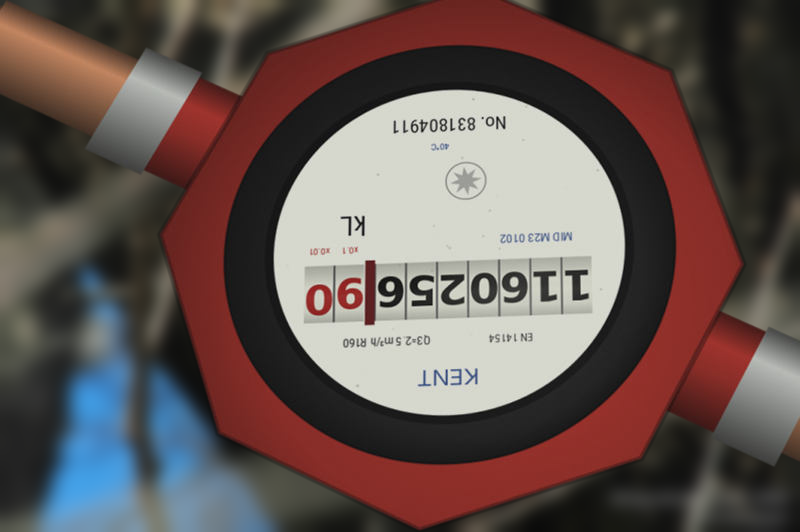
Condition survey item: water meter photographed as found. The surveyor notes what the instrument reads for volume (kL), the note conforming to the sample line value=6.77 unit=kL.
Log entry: value=1160256.90 unit=kL
